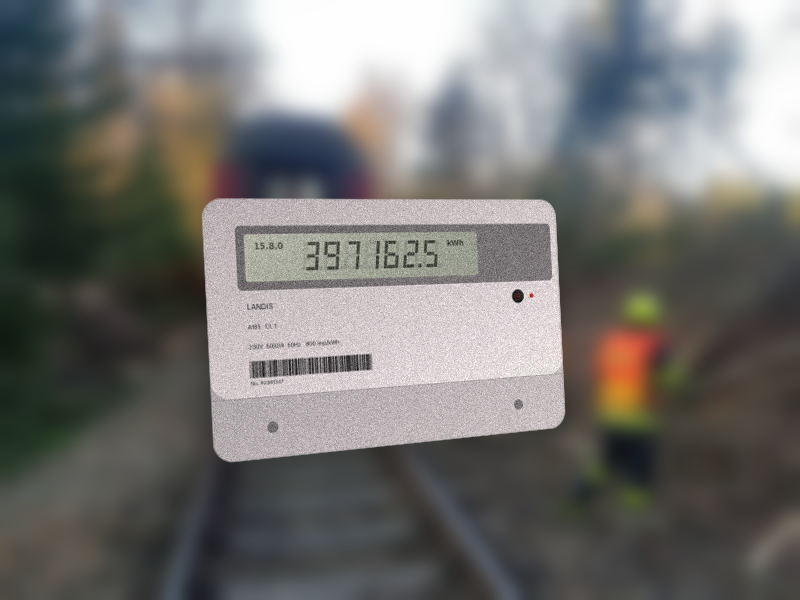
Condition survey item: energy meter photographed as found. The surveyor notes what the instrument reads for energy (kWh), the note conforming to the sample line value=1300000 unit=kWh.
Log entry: value=397162.5 unit=kWh
